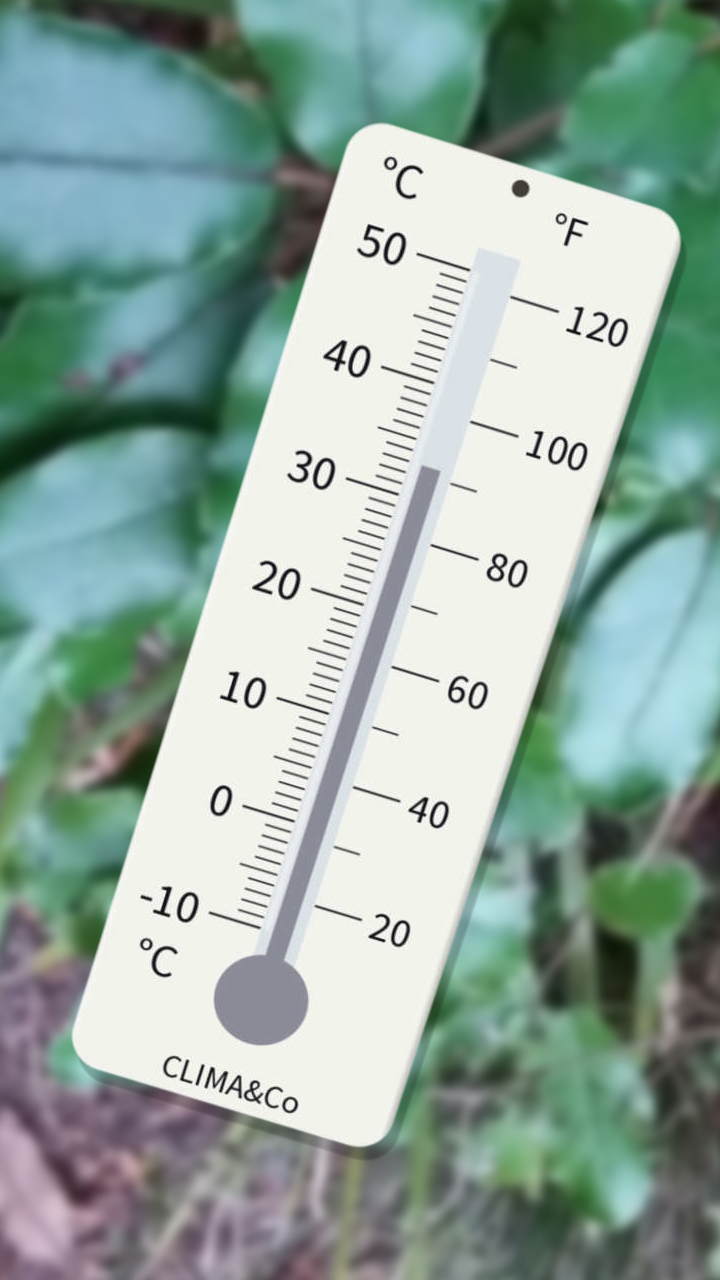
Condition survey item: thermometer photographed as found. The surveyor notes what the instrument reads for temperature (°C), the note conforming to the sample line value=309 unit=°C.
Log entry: value=33 unit=°C
